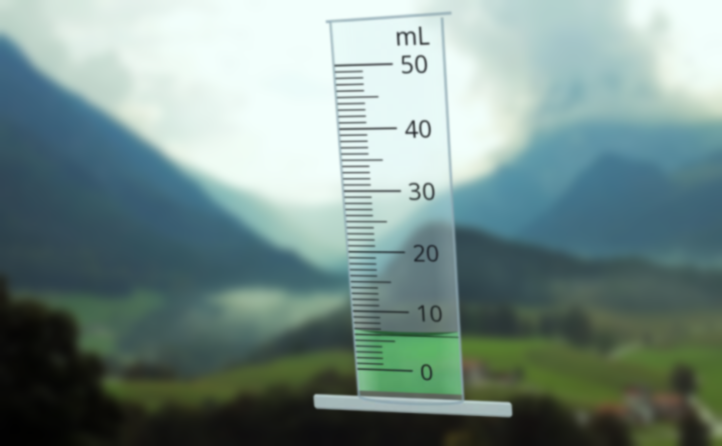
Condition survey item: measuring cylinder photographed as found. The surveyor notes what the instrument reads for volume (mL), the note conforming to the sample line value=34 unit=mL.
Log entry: value=6 unit=mL
